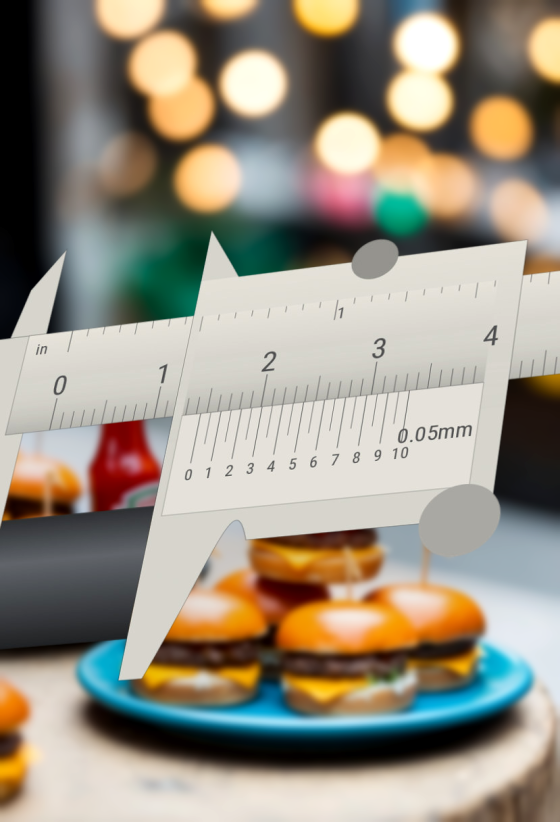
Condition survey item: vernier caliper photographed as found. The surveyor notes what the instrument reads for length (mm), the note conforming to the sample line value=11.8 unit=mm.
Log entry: value=14.4 unit=mm
